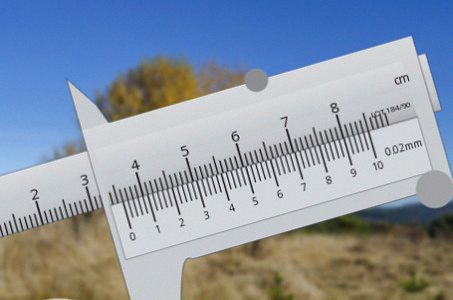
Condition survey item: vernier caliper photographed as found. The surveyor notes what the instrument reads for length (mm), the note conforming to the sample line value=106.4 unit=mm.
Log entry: value=36.0 unit=mm
